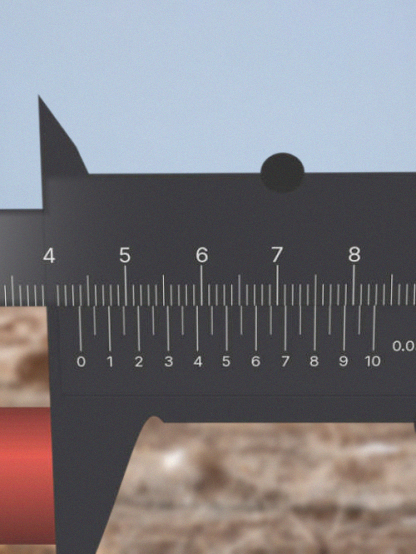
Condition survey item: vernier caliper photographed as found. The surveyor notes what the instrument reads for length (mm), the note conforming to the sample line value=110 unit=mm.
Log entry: value=43.8 unit=mm
